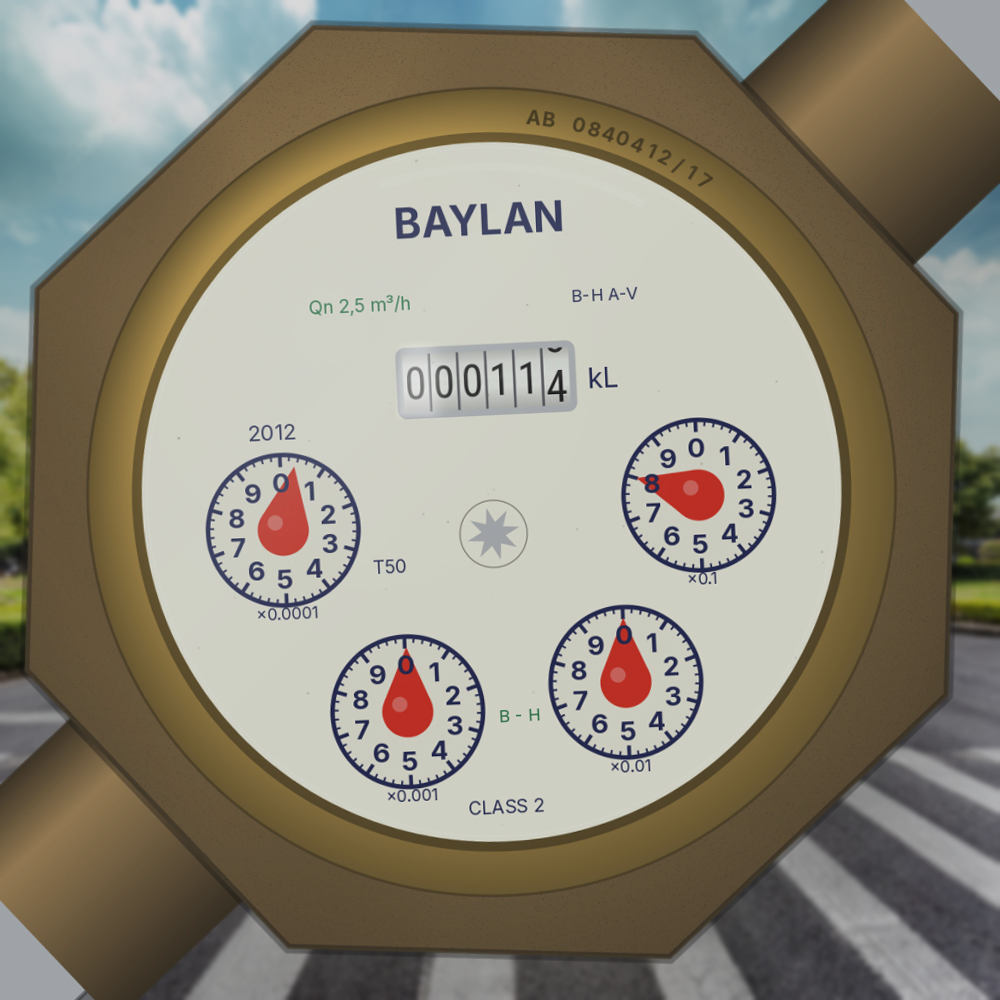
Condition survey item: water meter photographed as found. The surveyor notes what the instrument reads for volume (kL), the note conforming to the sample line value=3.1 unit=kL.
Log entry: value=113.8000 unit=kL
